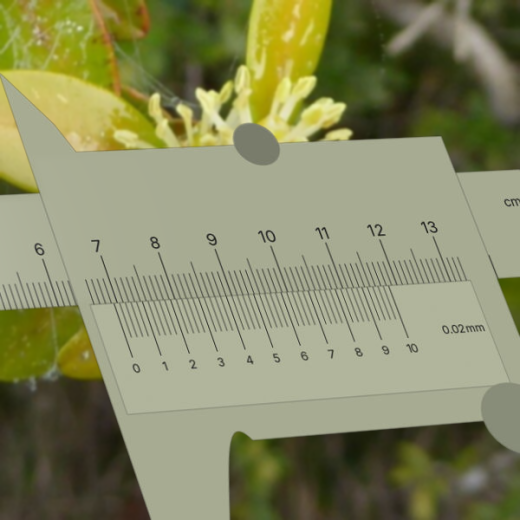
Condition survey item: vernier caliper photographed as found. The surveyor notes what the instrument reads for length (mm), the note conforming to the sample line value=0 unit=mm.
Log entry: value=69.4 unit=mm
